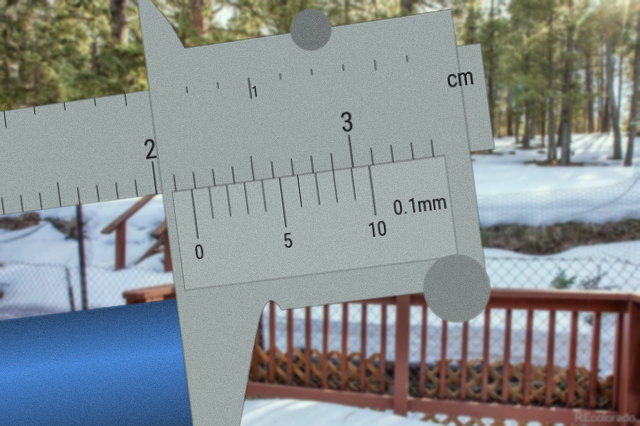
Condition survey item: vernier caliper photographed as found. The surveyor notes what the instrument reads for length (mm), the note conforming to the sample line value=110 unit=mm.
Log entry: value=21.8 unit=mm
